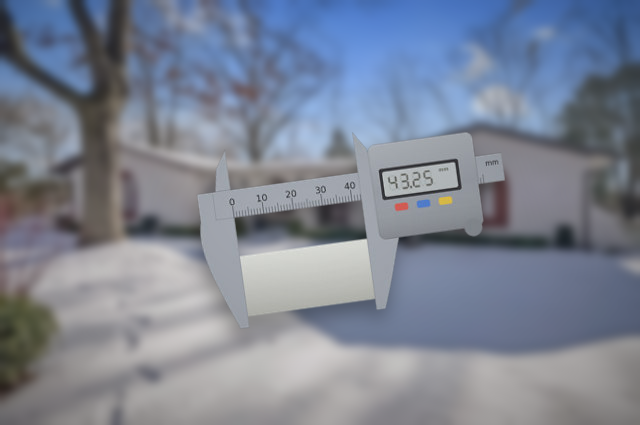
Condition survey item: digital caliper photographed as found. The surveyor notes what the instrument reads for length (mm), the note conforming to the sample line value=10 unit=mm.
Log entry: value=43.25 unit=mm
